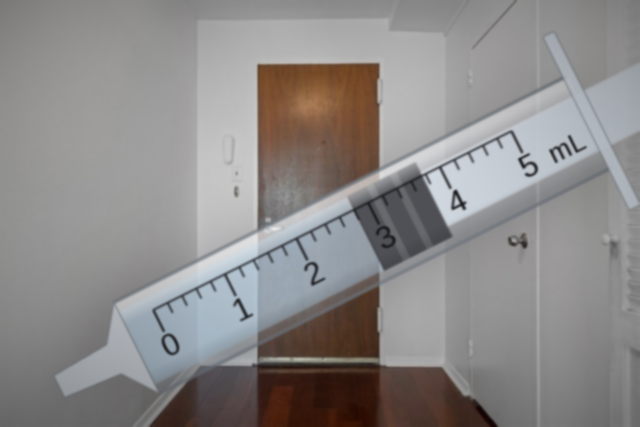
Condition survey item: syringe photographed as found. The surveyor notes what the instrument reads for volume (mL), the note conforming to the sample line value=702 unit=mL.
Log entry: value=2.8 unit=mL
